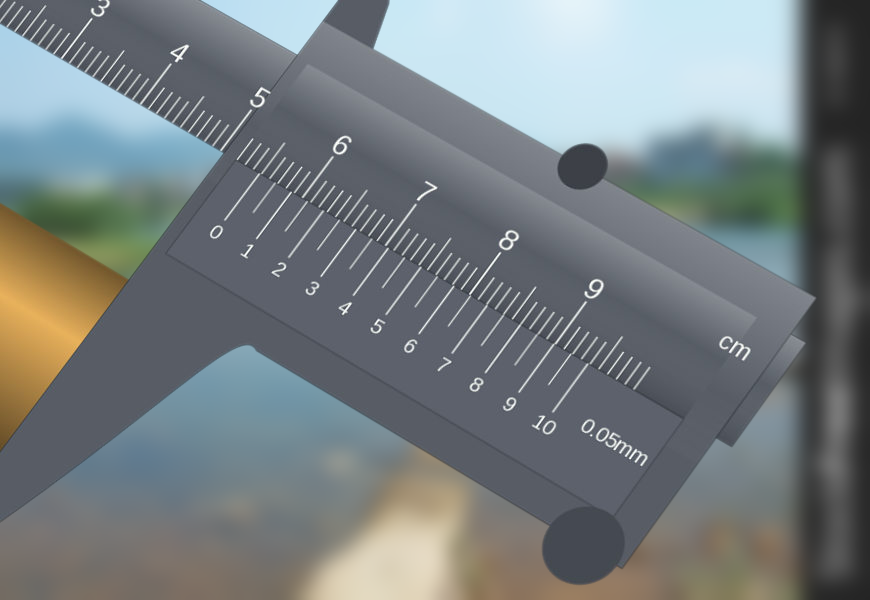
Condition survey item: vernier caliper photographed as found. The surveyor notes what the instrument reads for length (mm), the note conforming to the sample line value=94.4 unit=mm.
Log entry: value=54.8 unit=mm
